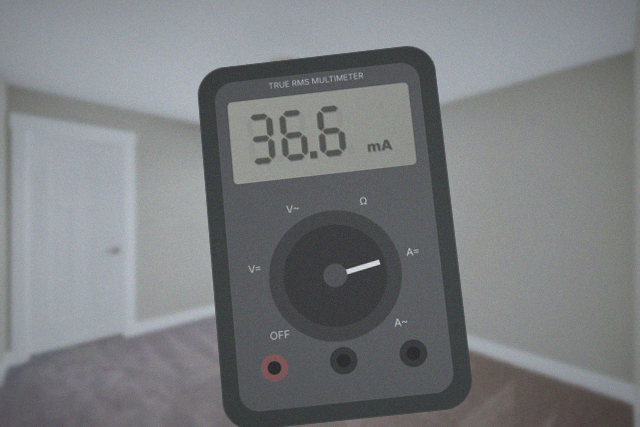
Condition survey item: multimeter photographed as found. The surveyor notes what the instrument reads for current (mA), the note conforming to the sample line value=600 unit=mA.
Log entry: value=36.6 unit=mA
